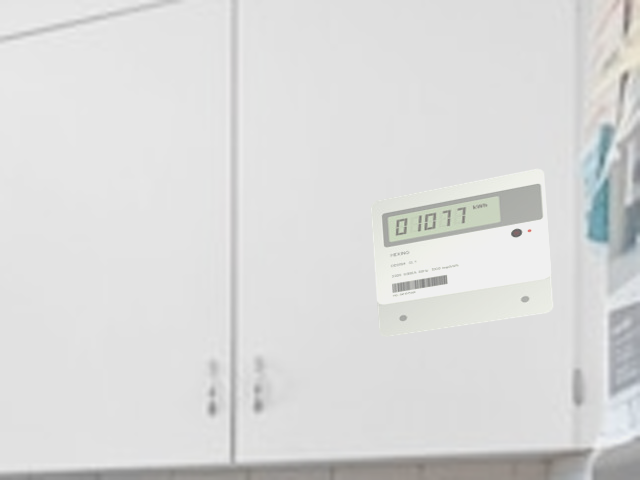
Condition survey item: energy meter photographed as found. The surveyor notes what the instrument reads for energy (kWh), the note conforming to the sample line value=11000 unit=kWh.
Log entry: value=1077 unit=kWh
